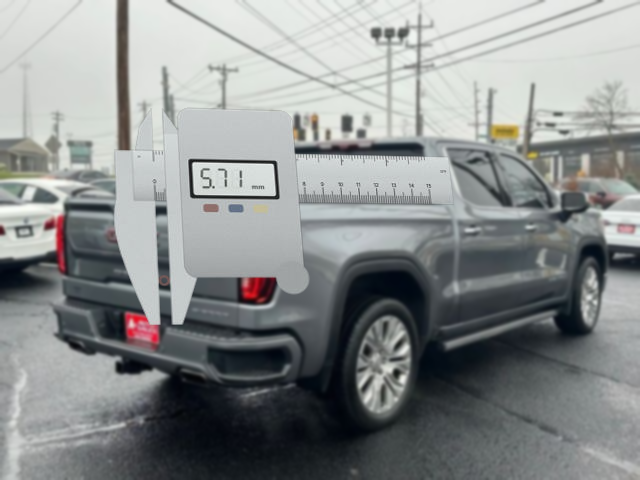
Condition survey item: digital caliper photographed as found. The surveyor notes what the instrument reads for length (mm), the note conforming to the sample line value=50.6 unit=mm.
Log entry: value=5.71 unit=mm
